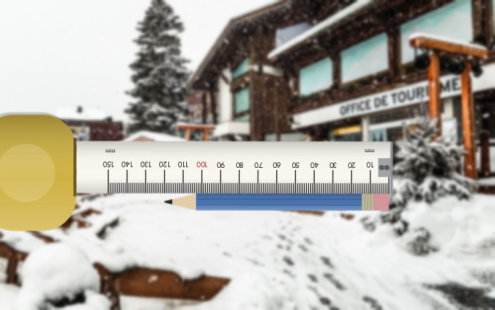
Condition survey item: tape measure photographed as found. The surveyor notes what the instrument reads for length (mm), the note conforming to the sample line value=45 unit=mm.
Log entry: value=120 unit=mm
